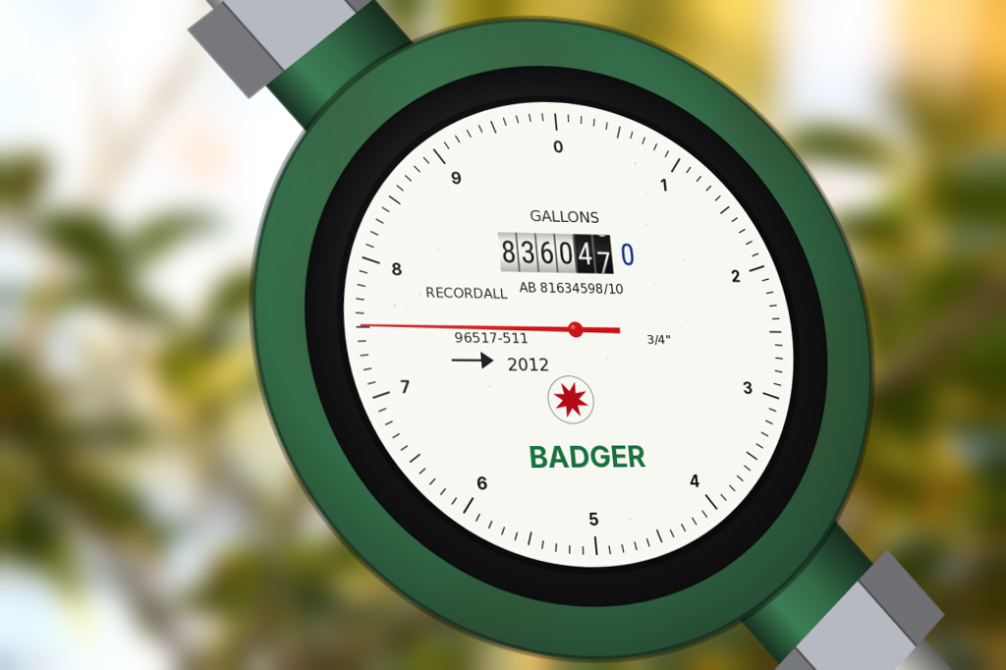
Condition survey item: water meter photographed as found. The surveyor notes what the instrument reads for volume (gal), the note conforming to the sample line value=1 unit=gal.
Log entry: value=8360467.5 unit=gal
